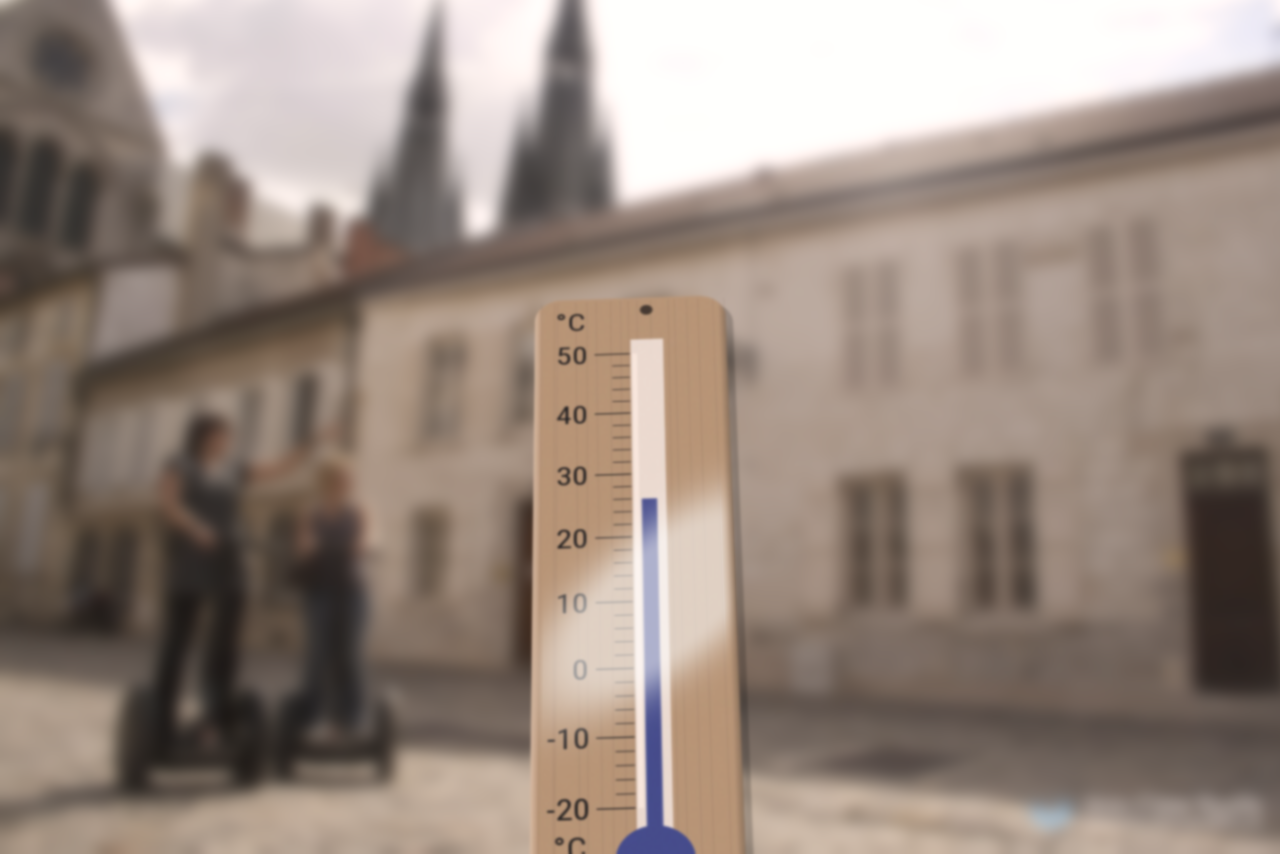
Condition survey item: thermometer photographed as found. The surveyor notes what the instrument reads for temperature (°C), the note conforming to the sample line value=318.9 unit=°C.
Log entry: value=26 unit=°C
